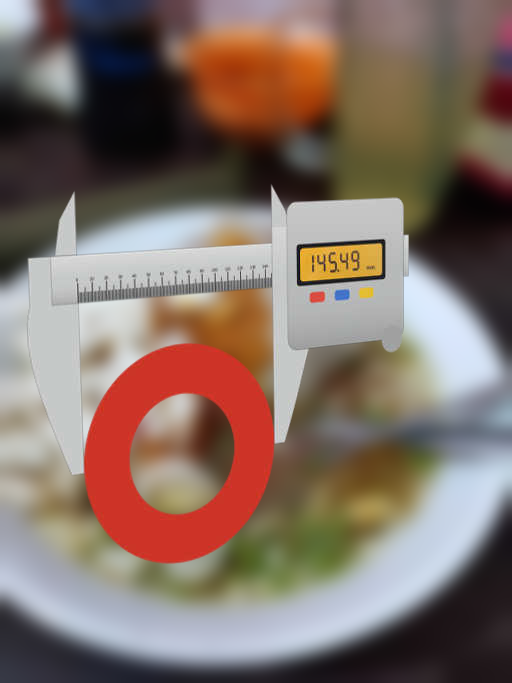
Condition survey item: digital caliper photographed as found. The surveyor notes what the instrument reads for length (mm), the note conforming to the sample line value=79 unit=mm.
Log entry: value=145.49 unit=mm
